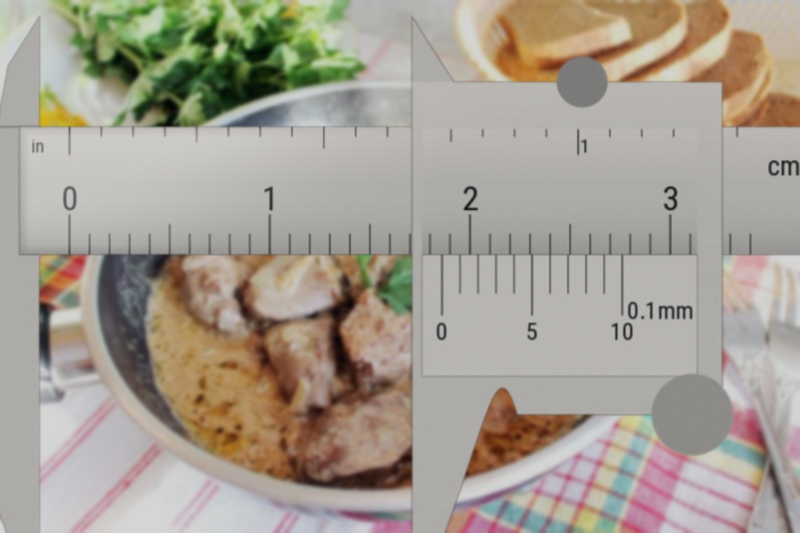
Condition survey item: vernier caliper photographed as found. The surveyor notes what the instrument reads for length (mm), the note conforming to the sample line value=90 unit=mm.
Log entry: value=18.6 unit=mm
